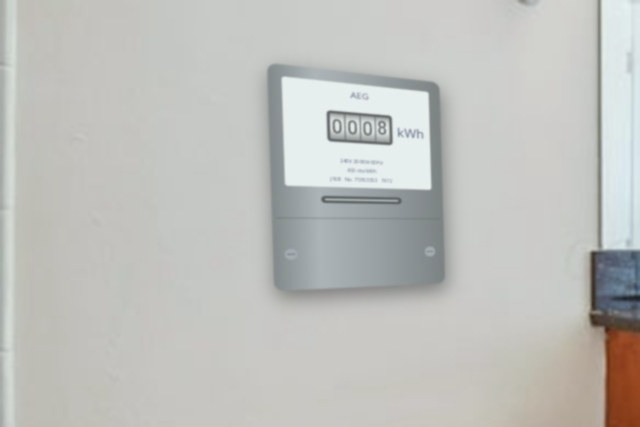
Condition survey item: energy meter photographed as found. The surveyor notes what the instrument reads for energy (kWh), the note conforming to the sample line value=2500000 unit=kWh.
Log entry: value=8 unit=kWh
